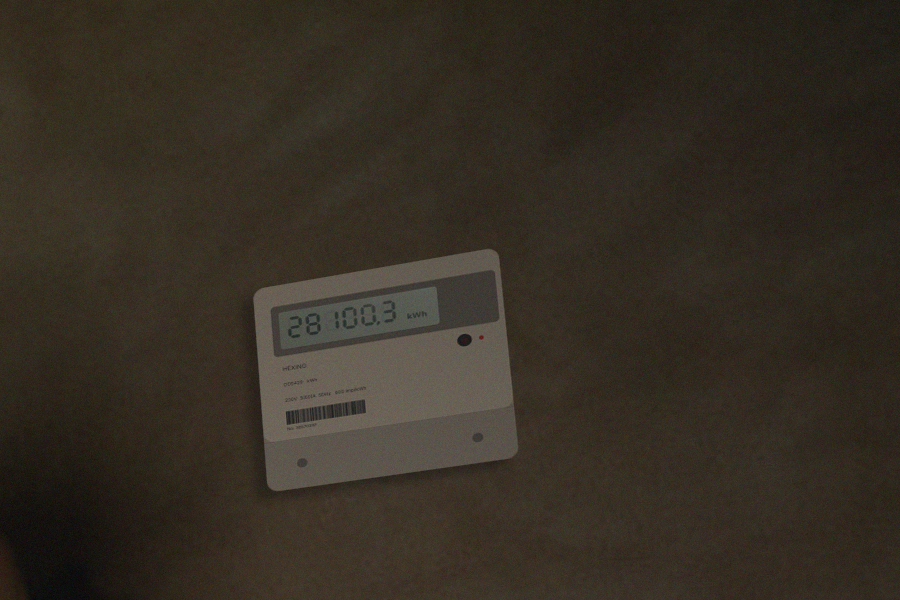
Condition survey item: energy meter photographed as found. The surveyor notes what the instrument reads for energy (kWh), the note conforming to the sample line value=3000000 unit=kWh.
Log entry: value=28100.3 unit=kWh
